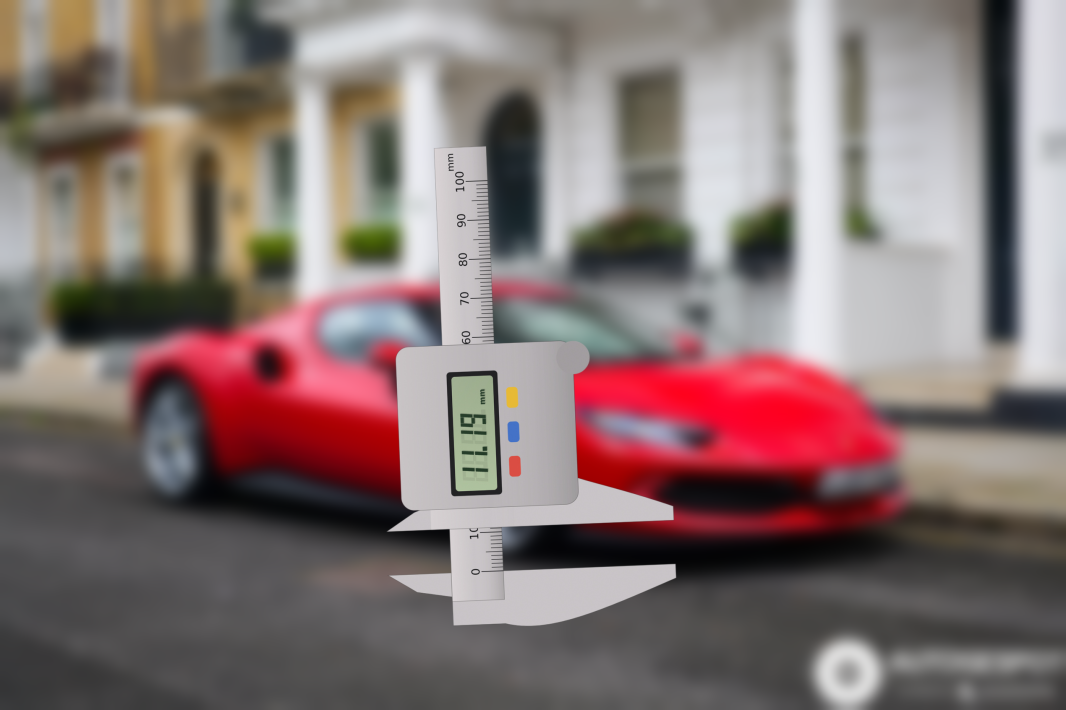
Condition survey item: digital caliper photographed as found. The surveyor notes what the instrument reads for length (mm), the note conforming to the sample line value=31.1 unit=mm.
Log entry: value=11.19 unit=mm
